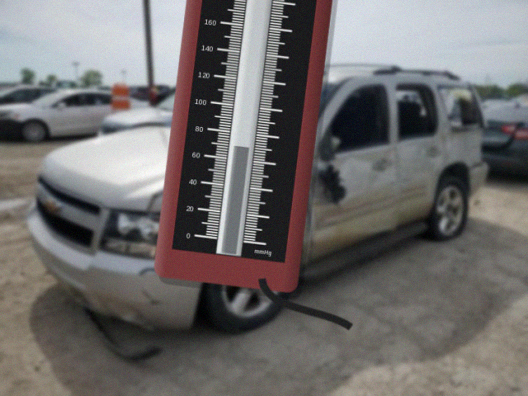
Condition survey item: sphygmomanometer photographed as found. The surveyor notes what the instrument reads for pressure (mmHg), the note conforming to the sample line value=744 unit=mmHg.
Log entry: value=70 unit=mmHg
